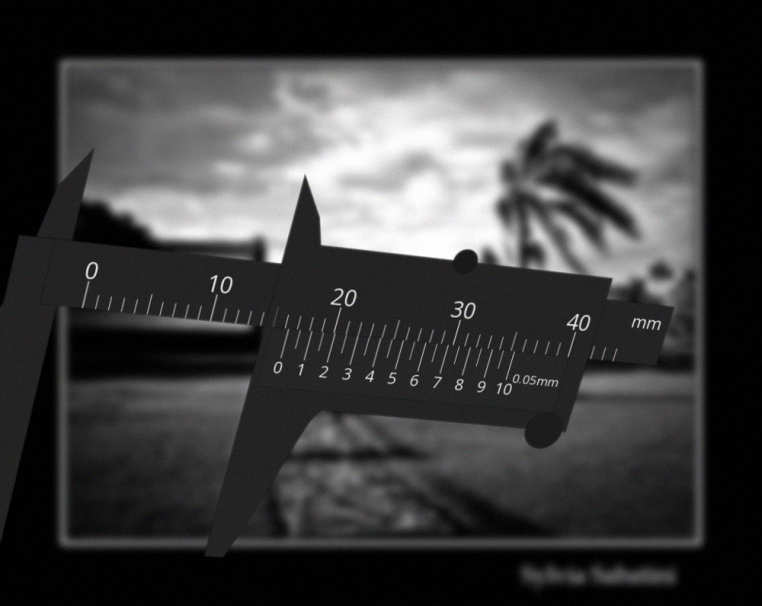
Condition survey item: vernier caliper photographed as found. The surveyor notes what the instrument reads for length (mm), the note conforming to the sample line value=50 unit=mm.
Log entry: value=16.3 unit=mm
